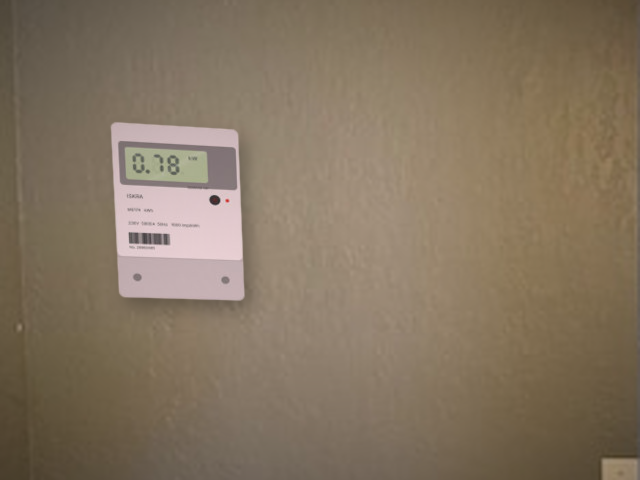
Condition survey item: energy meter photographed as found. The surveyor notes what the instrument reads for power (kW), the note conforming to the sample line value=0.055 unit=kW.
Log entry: value=0.78 unit=kW
